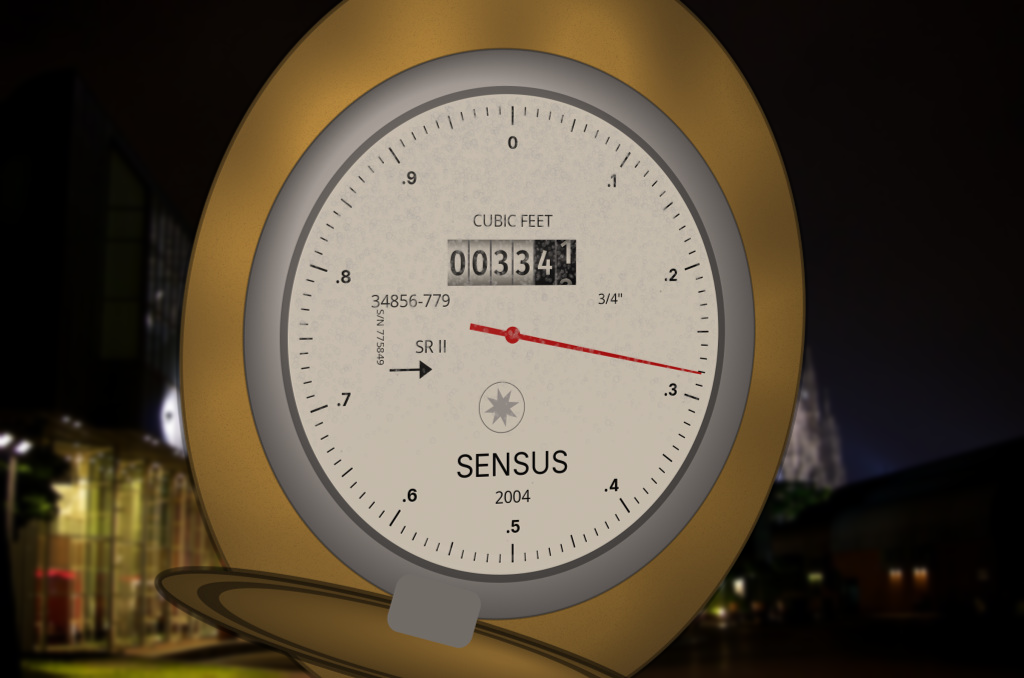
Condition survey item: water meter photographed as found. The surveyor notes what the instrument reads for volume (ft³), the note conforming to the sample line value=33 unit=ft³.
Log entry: value=3341.28 unit=ft³
